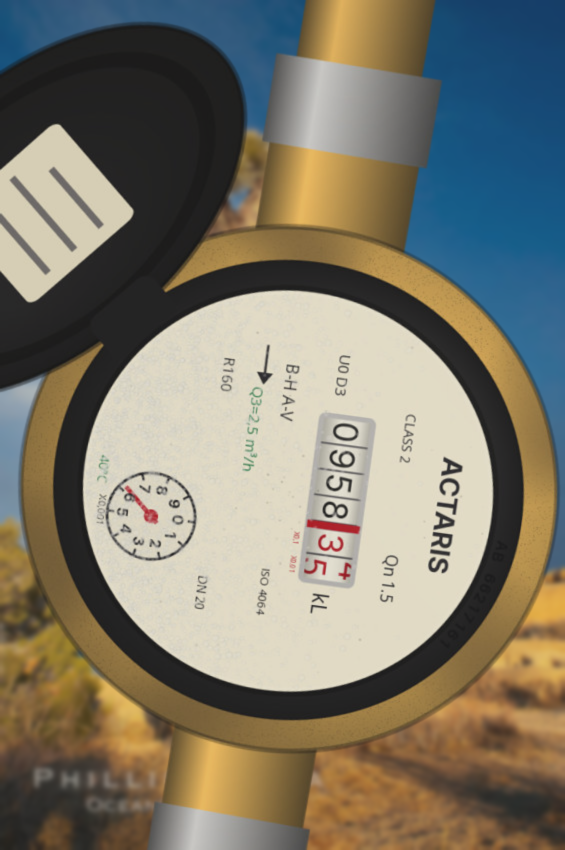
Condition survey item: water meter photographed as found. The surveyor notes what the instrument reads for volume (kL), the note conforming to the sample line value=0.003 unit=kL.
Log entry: value=958.346 unit=kL
